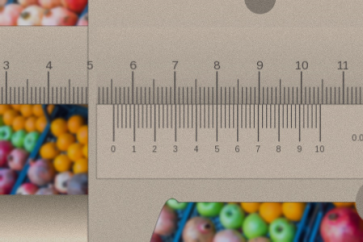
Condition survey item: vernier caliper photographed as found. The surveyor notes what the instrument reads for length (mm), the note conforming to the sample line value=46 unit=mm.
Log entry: value=55.5 unit=mm
